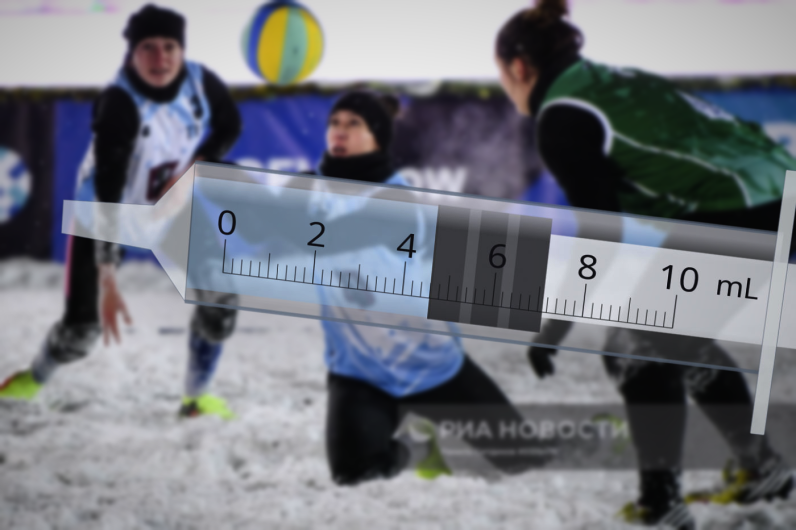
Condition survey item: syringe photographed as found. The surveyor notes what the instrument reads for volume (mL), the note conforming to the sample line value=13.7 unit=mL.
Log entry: value=4.6 unit=mL
